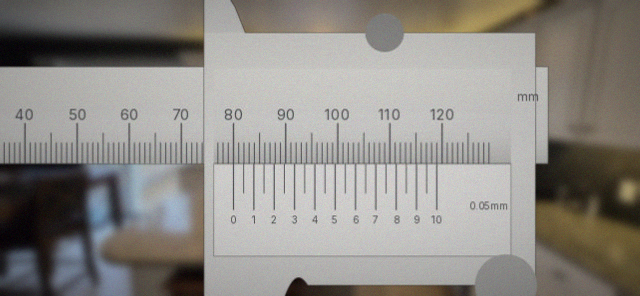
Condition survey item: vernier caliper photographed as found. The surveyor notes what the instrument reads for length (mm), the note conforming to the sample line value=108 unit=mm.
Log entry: value=80.0 unit=mm
